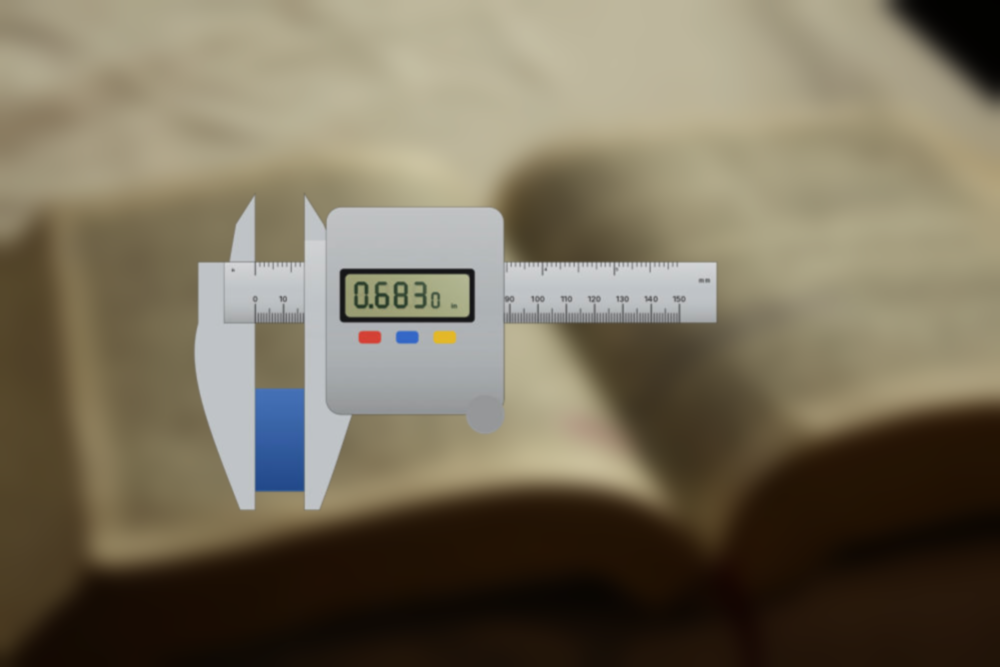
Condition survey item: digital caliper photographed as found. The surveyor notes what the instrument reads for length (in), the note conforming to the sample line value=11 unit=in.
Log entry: value=0.6830 unit=in
